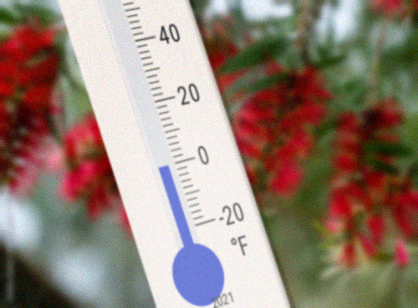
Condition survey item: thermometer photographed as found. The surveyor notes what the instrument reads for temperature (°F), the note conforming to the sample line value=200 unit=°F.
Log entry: value=0 unit=°F
